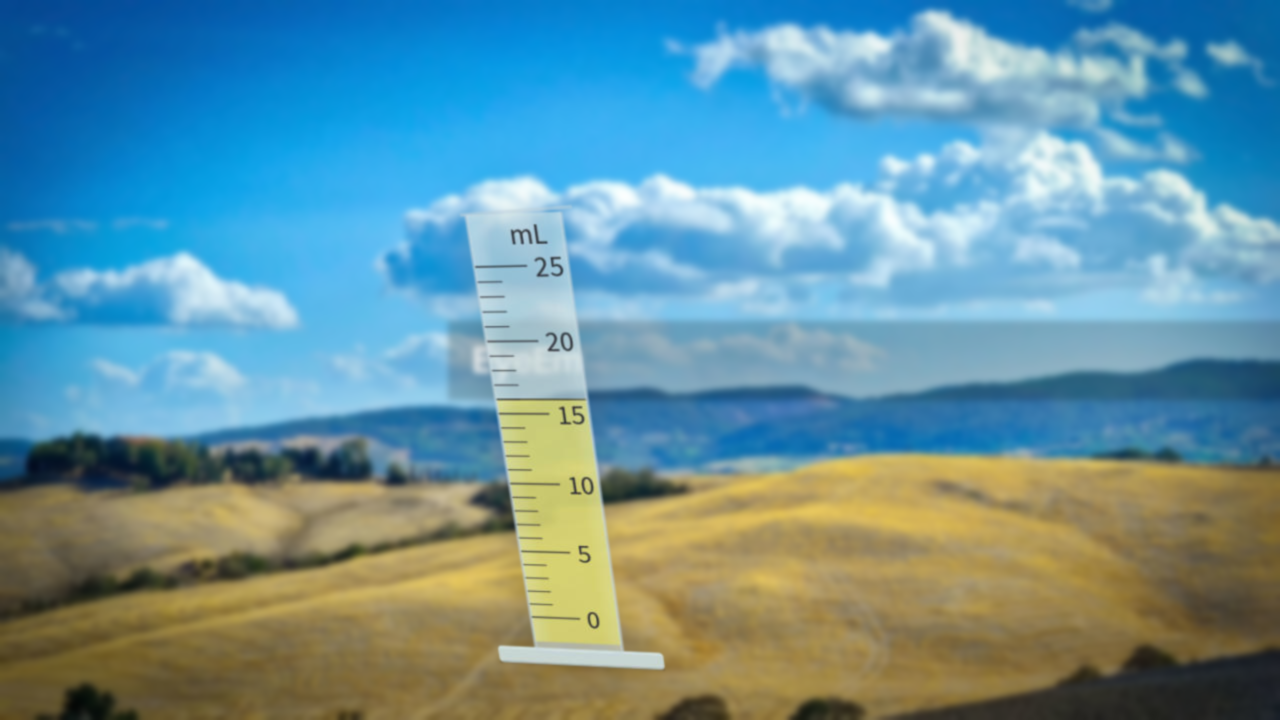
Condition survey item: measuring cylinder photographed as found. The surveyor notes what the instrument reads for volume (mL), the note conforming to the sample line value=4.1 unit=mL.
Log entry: value=16 unit=mL
